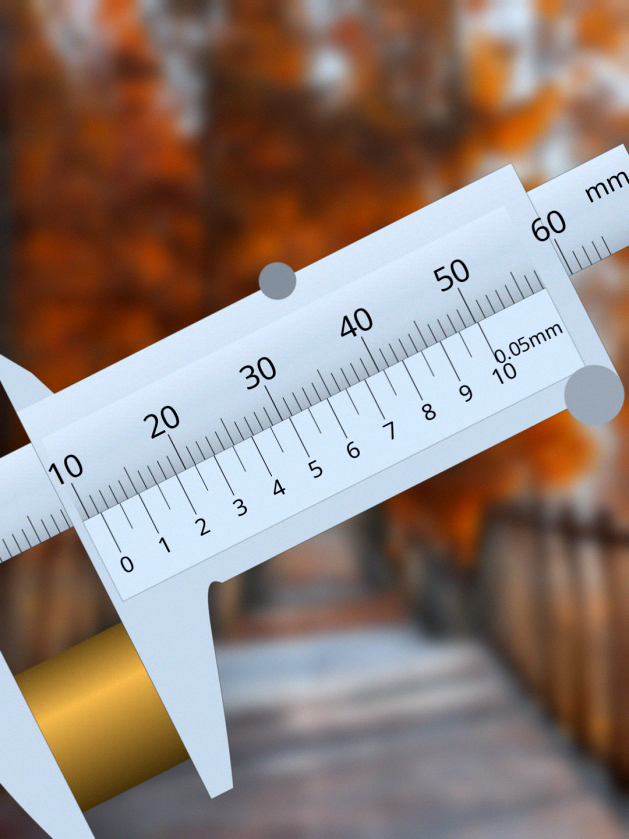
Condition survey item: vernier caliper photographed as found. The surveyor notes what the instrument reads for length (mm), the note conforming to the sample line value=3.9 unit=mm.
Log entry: value=11.2 unit=mm
